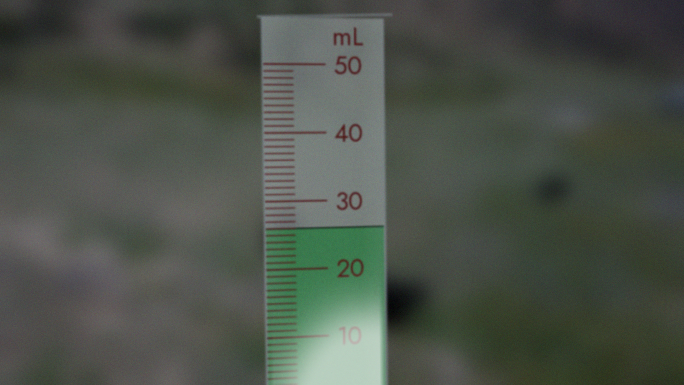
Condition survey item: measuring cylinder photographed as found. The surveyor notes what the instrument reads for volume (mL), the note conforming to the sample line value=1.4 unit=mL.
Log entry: value=26 unit=mL
